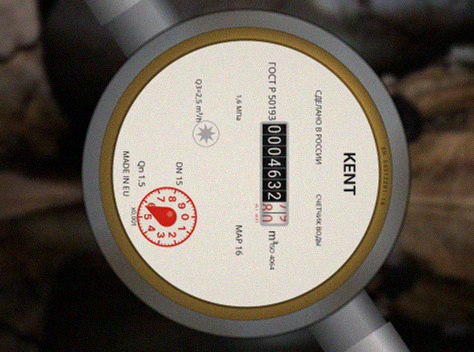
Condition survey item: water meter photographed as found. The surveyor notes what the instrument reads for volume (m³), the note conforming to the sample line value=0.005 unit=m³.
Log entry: value=4632.795 unit=m³
